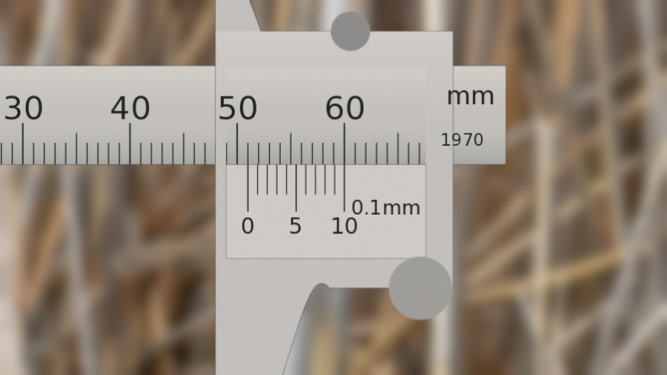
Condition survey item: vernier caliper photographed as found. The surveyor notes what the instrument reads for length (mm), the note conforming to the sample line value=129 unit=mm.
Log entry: value=51.0 unit=mm
